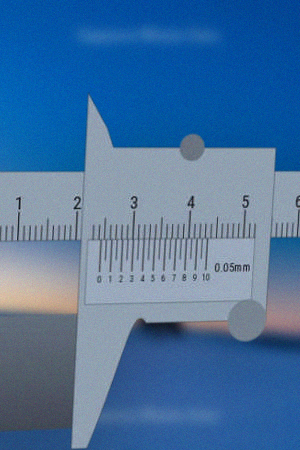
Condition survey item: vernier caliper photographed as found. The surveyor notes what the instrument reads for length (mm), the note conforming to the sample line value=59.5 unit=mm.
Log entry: value=24.4 unit=mm
